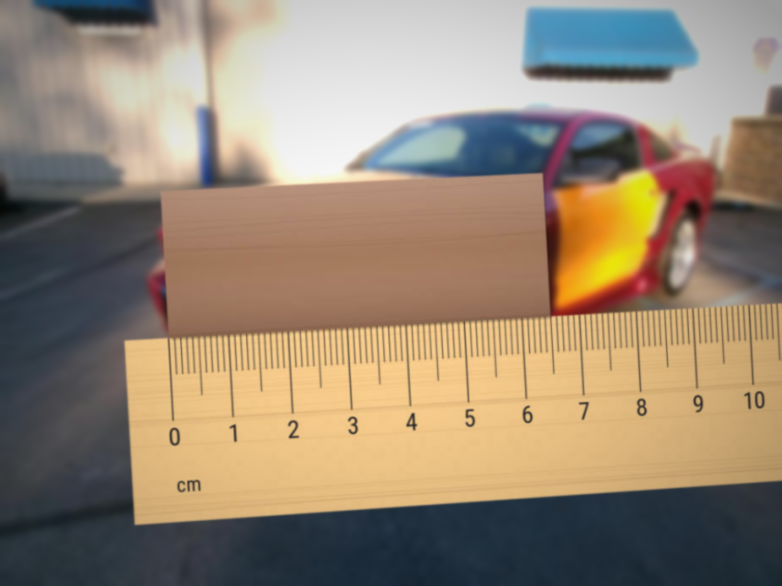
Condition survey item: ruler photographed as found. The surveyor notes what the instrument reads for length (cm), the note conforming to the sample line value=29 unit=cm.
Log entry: value=6.5 unit=cm
